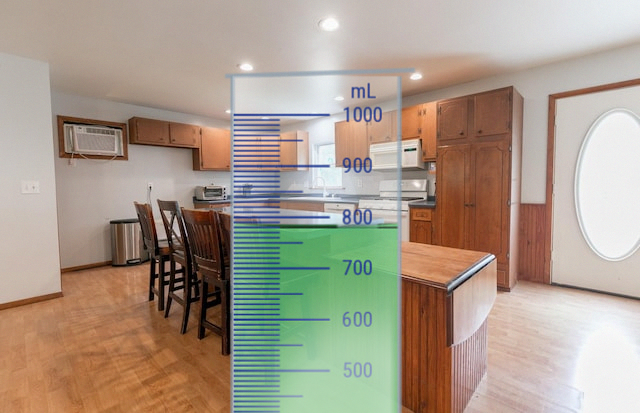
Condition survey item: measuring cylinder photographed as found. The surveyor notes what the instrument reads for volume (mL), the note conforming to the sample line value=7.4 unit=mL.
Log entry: value=780 unit=mL
